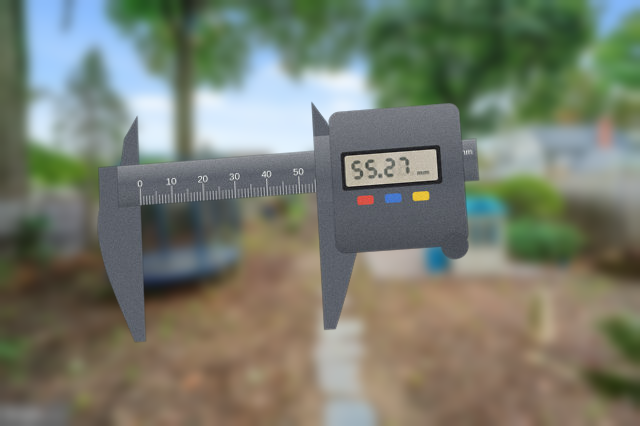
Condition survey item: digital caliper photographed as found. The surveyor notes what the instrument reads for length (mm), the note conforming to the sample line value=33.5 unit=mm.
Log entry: value=55.27 unit=mm
